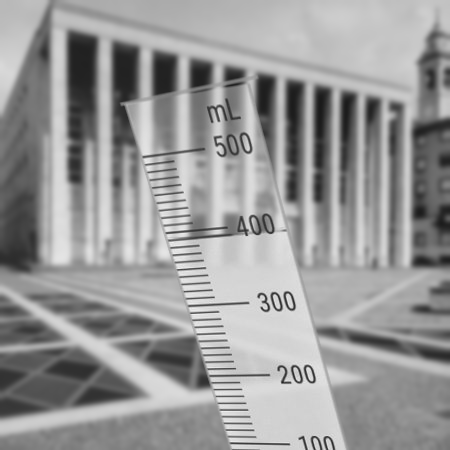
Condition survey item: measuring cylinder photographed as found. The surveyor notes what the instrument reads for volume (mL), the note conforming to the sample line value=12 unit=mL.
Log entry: value=390 unit=mL
